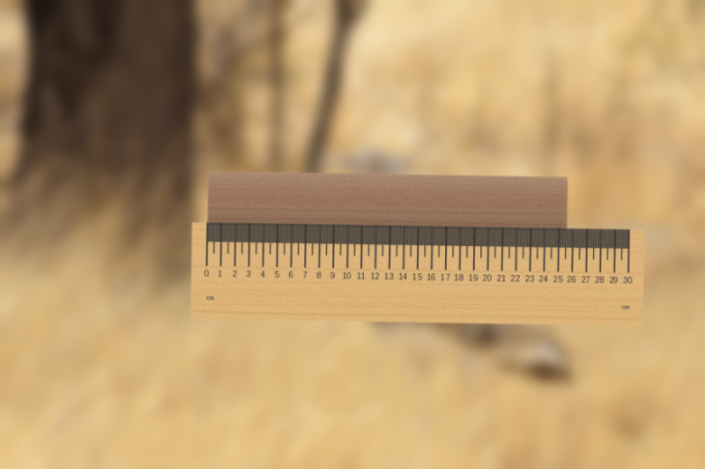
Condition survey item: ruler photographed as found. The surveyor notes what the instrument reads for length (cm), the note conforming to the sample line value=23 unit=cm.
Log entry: value=25.5 unit=cm
